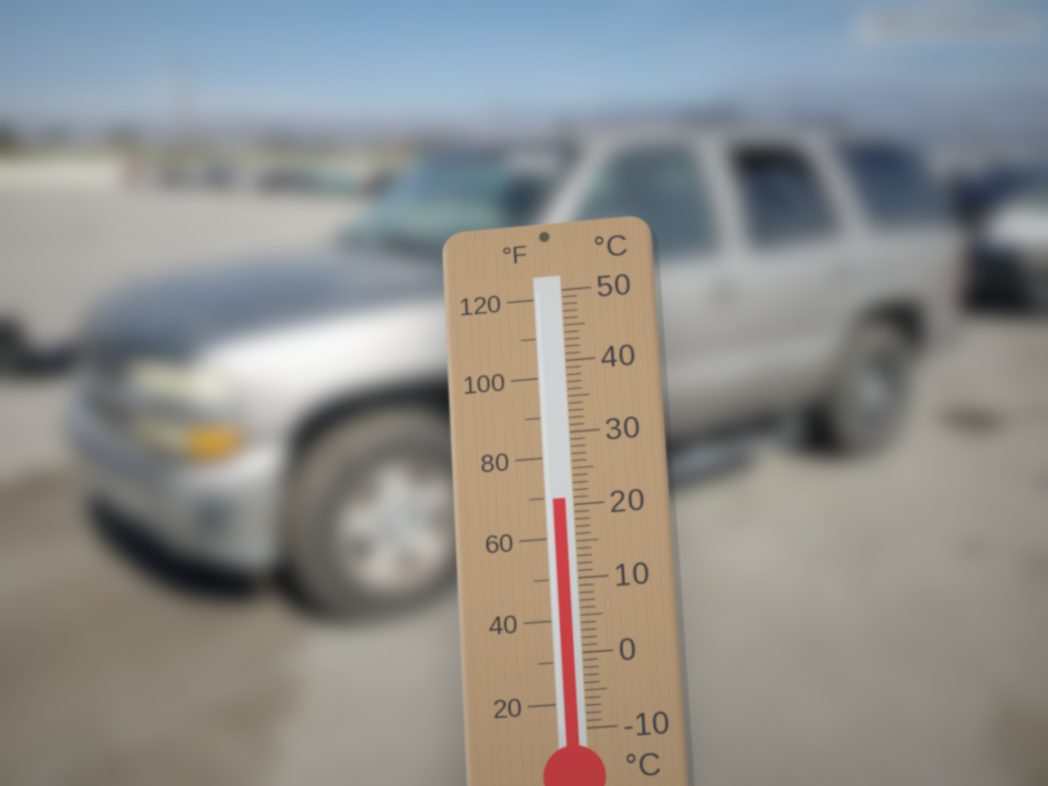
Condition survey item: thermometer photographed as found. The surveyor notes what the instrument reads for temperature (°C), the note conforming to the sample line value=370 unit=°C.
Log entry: value=21 unit=°C
